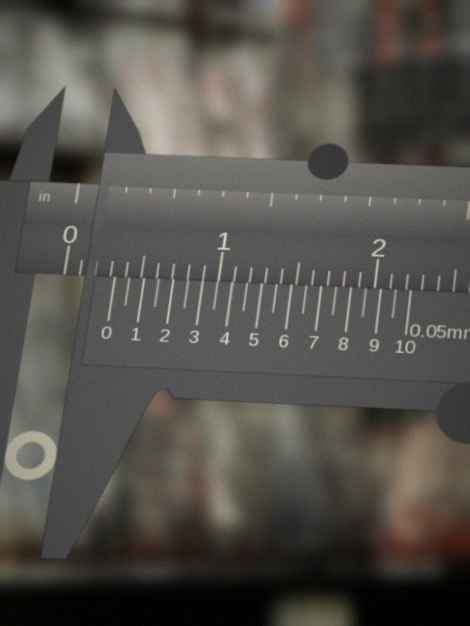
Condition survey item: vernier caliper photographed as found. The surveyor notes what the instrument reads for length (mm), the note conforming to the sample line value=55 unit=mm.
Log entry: value=3.3 unit=mm
